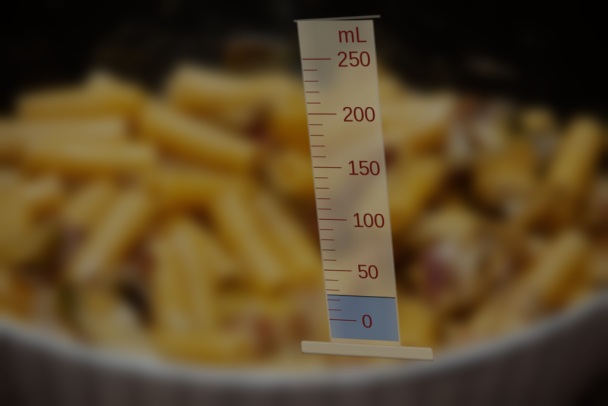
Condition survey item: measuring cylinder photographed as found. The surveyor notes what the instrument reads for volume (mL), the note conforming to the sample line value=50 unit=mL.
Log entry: value=25 unit=mL
